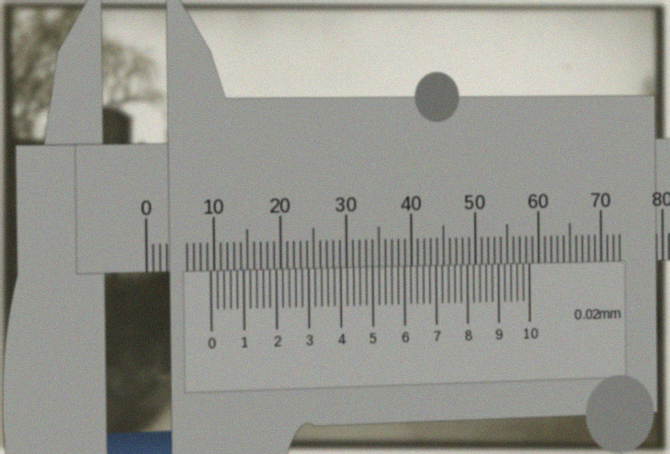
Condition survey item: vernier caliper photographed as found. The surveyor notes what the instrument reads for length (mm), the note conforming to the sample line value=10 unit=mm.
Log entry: value=9.5 unit=mm
